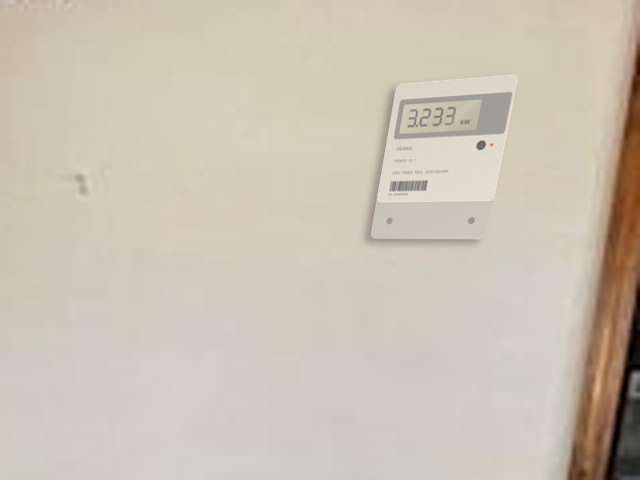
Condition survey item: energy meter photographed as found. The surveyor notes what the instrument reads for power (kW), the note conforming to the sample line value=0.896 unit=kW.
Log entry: value=3.233 unit=kW
